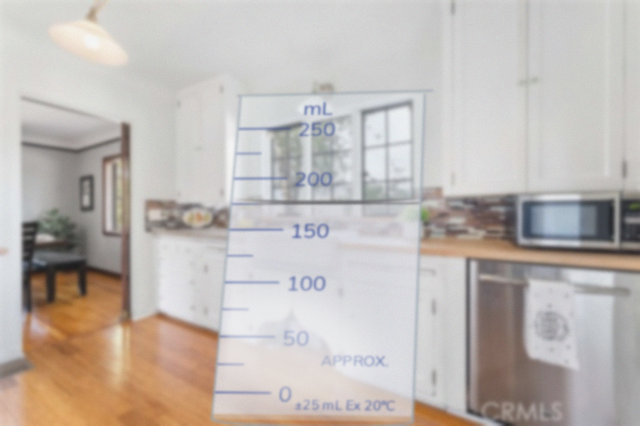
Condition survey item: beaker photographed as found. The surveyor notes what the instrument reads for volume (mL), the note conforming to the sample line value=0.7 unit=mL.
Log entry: value=175 unit=mL
